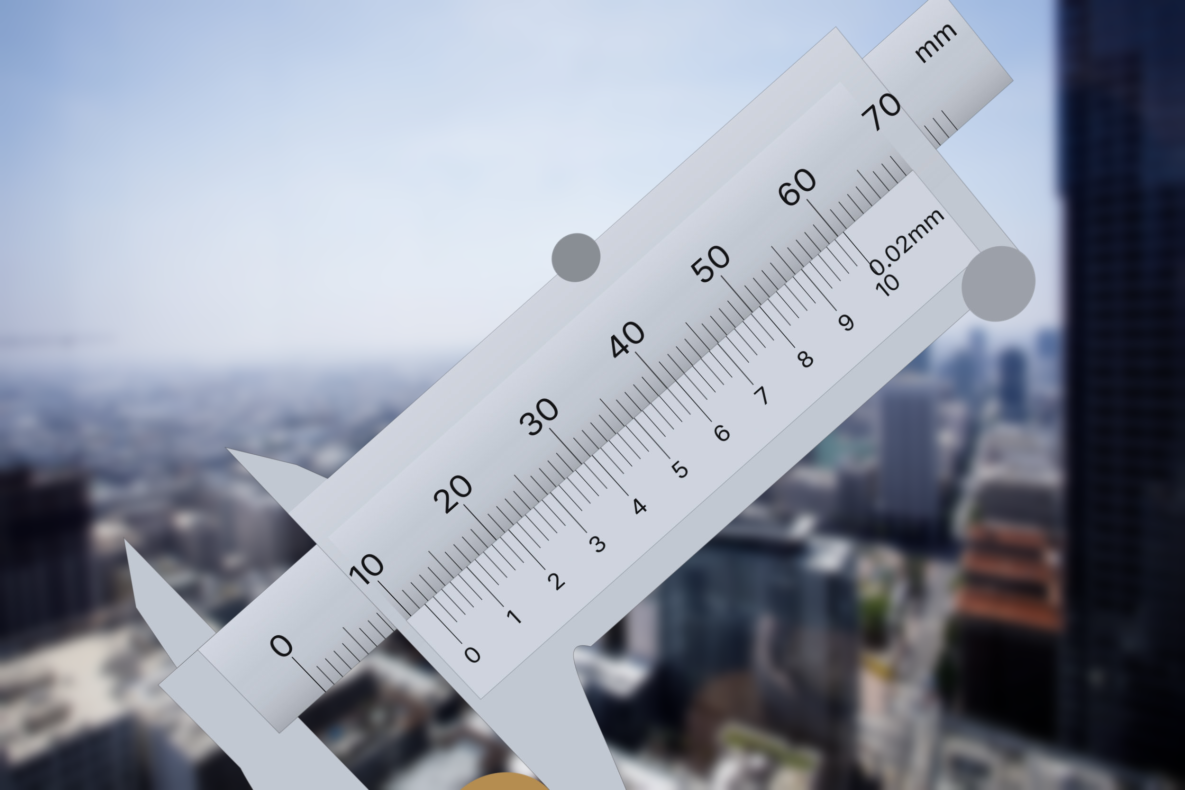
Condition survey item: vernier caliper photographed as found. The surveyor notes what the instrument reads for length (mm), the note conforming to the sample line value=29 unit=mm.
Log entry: value=11.6 unit=mm
